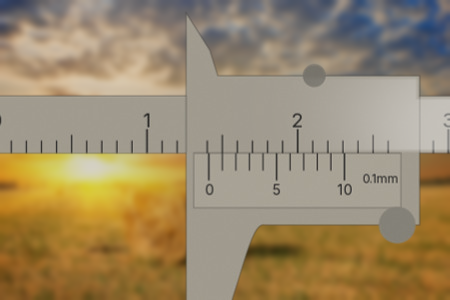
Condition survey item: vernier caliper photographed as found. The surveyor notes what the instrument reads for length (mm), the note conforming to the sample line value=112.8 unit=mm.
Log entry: value=14.1 unit=mm
